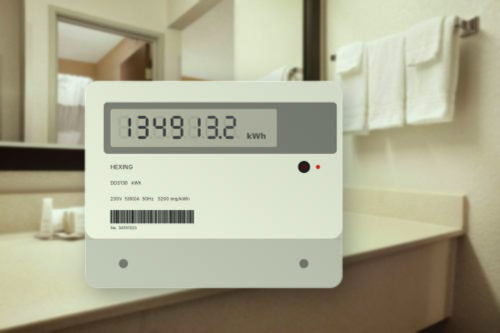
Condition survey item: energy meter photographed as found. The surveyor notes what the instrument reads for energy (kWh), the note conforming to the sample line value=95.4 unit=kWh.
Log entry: value=134913.2 unit=kWh
